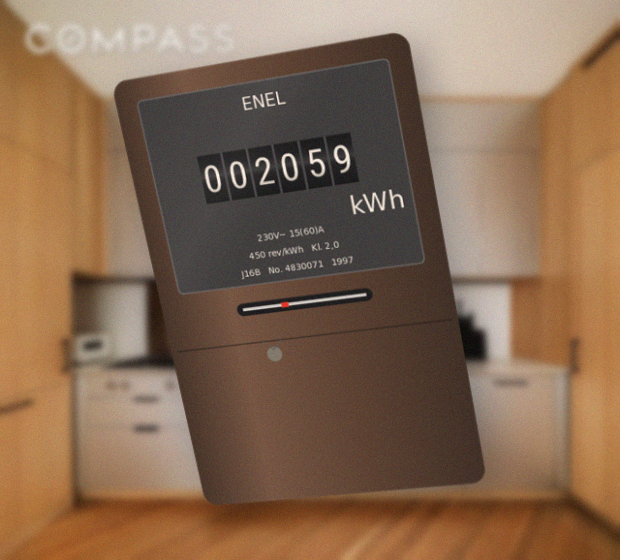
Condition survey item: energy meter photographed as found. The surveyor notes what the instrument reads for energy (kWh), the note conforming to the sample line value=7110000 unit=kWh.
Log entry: value=2059 unit=kWh
